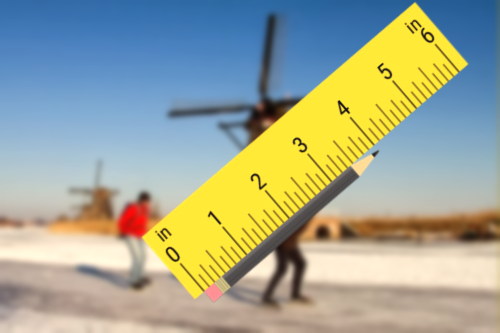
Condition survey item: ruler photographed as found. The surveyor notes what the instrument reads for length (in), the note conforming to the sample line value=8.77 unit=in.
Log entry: value=4 unit=in
